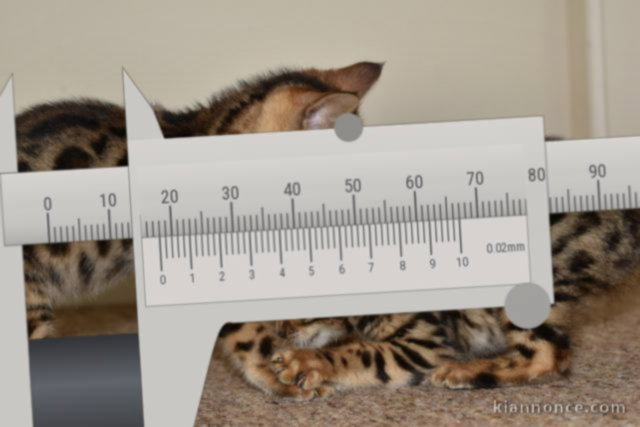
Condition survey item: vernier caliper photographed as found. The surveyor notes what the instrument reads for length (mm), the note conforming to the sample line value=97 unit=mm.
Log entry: value=18.0 unit=mm
